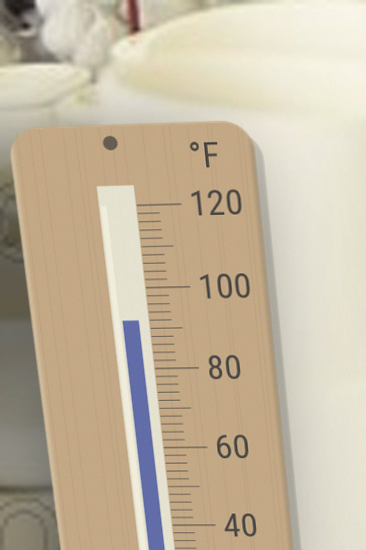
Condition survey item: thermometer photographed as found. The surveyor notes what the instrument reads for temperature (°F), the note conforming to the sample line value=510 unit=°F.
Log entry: value=92 unit=°F
